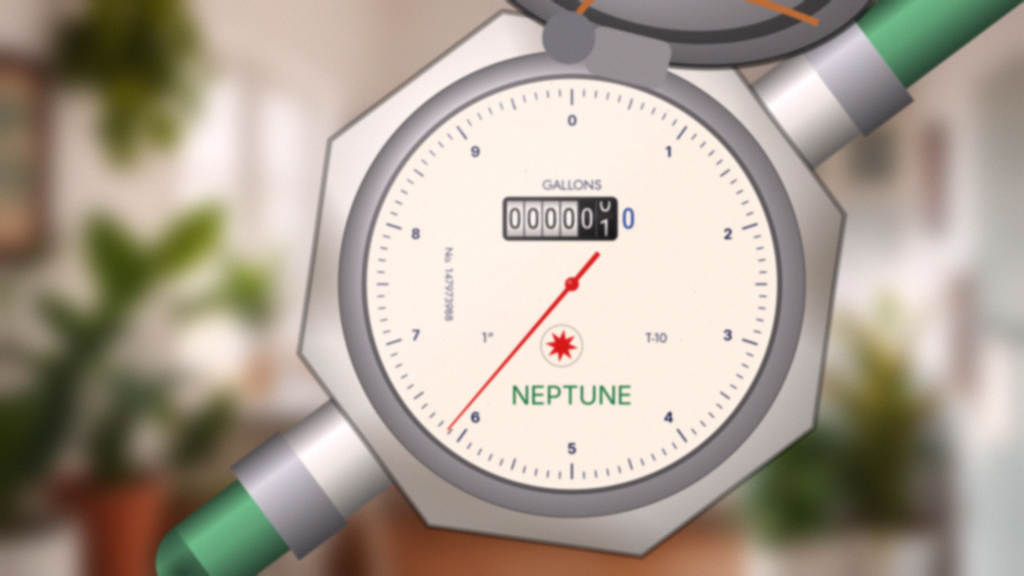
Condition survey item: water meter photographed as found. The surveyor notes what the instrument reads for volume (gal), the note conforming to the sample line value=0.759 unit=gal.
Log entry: value=6.1 unit=gal
